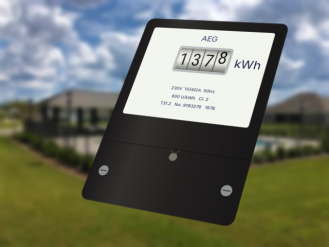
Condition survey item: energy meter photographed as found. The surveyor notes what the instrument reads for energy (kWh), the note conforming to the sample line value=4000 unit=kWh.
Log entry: value=1378 unit=kWh
